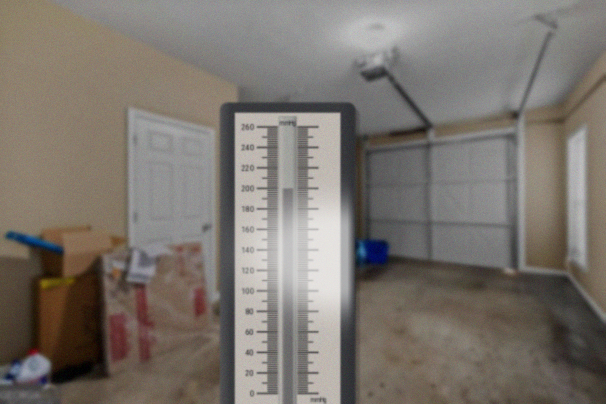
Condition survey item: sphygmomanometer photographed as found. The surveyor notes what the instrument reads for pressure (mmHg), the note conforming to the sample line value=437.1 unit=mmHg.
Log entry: value=200 unit=mmHg
